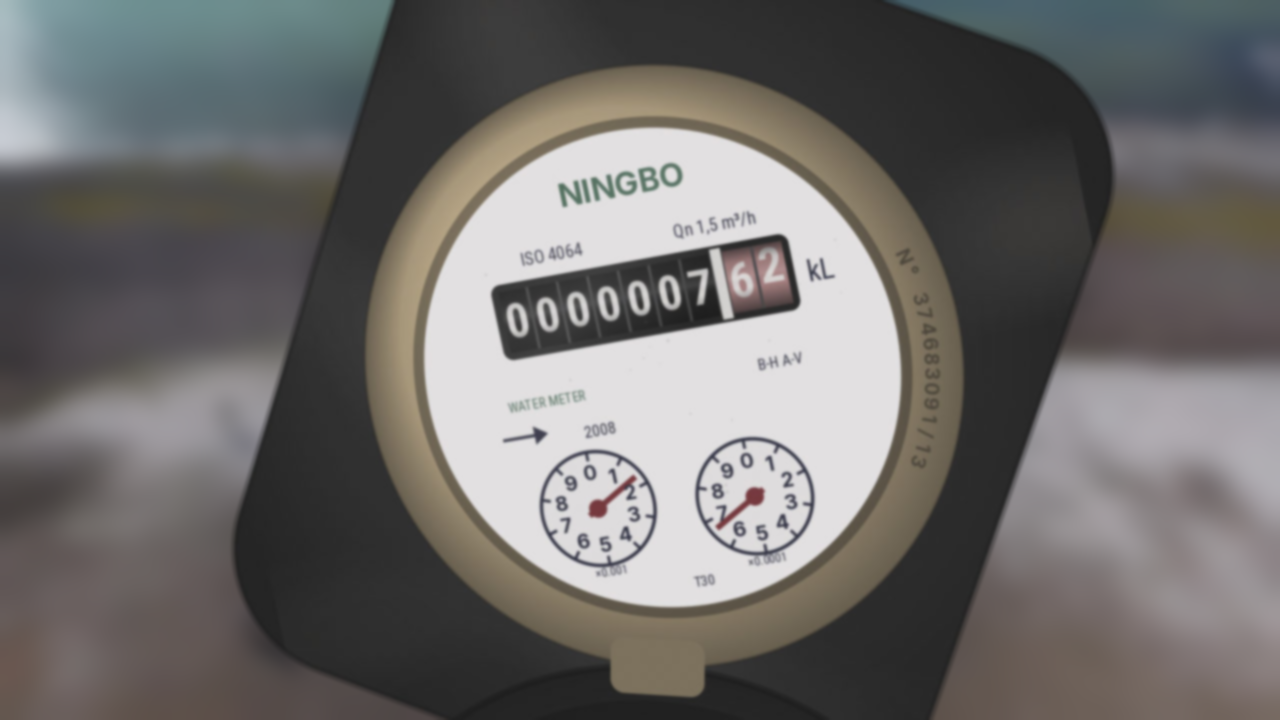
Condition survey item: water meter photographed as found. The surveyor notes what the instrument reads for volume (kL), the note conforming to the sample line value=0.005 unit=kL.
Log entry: value=7.6216 unit=kL
